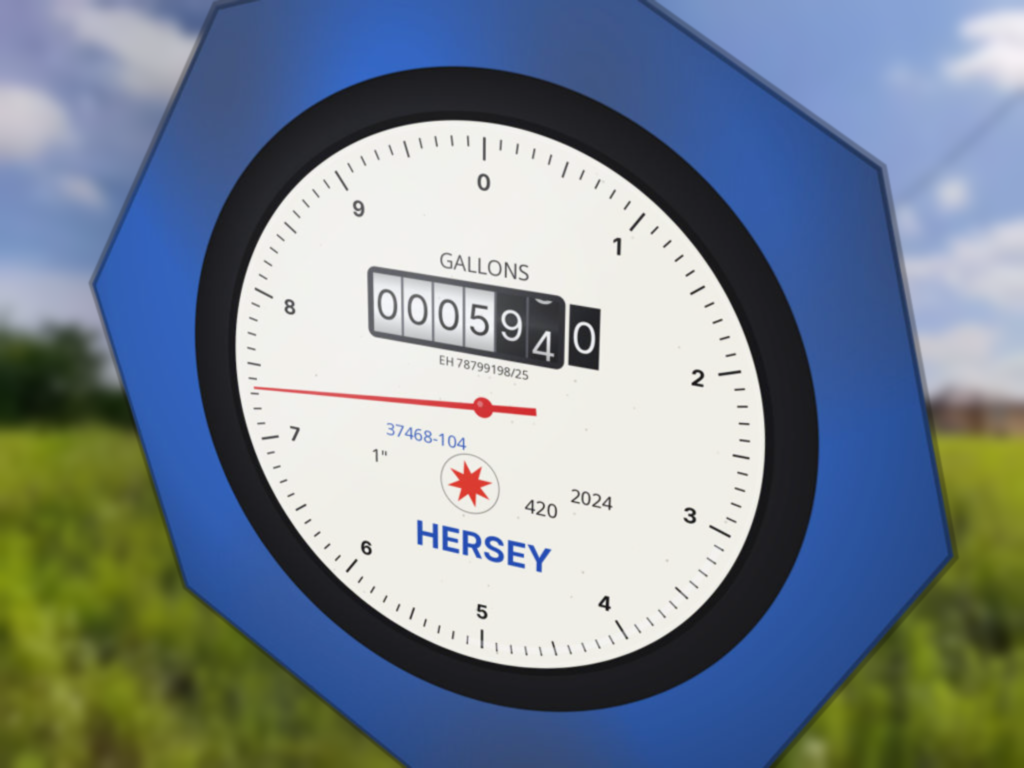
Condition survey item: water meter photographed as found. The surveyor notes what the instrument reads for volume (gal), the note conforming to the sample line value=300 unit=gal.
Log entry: value=5937.3 unit=gal
